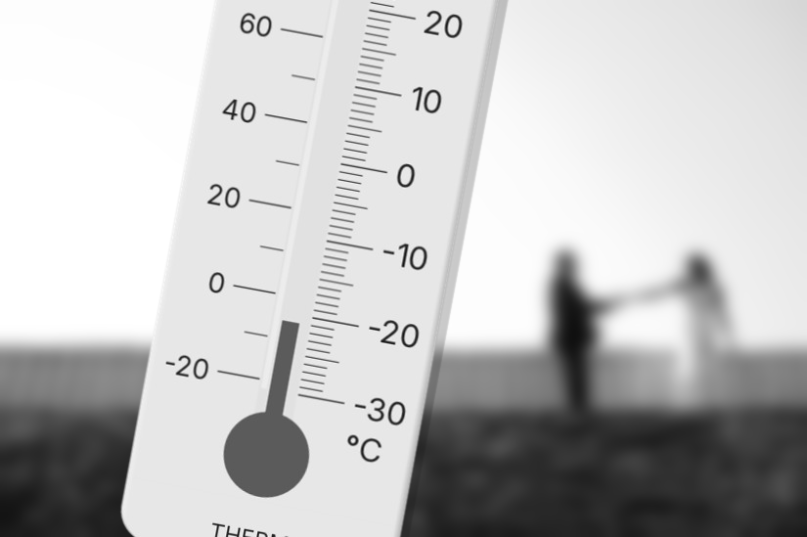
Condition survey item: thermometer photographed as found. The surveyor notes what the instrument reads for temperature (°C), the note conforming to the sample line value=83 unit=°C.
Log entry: value=-21 unit=°C
